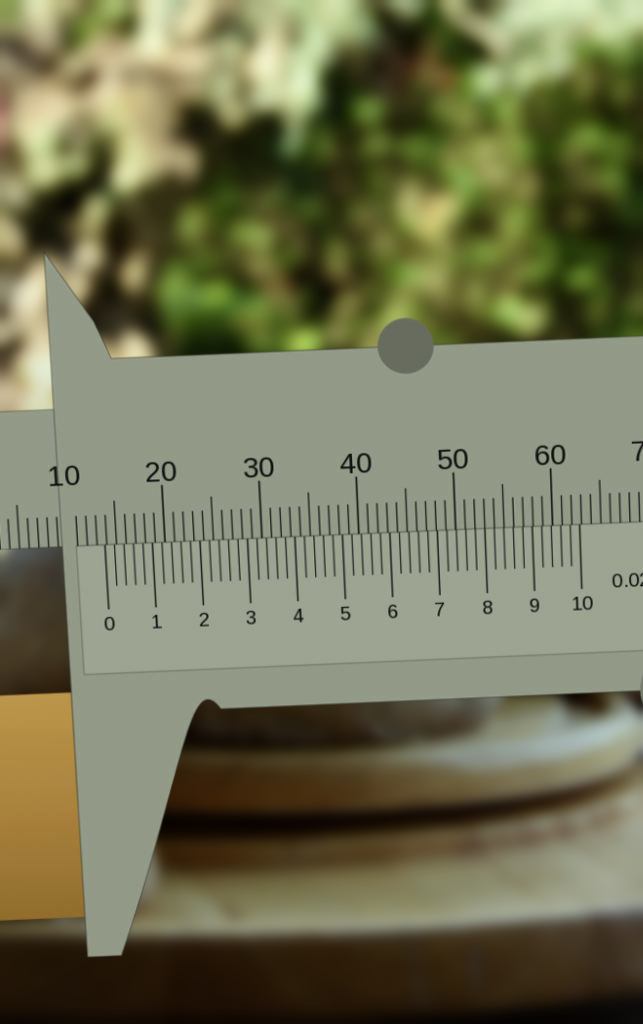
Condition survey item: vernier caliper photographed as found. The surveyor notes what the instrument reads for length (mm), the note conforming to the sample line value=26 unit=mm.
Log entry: value=13.8 unit=mm
